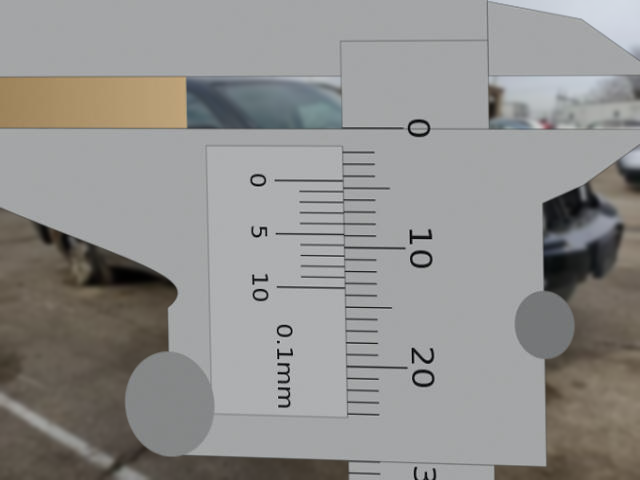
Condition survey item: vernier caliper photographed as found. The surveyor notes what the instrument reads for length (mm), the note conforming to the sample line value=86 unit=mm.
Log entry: value=4.4 unit=mm
